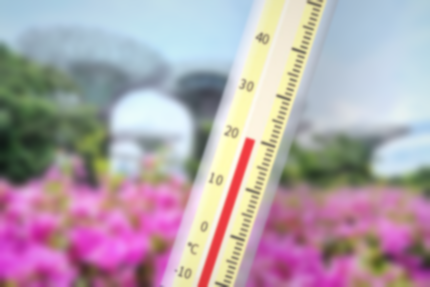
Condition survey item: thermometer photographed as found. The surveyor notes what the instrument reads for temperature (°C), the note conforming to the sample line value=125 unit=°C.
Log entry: value=20 unit=°C
